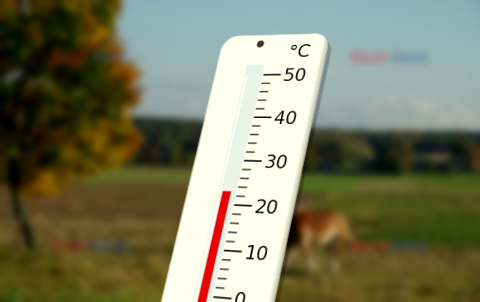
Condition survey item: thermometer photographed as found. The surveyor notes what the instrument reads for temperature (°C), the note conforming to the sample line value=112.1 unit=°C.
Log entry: value=23 unit=°C
